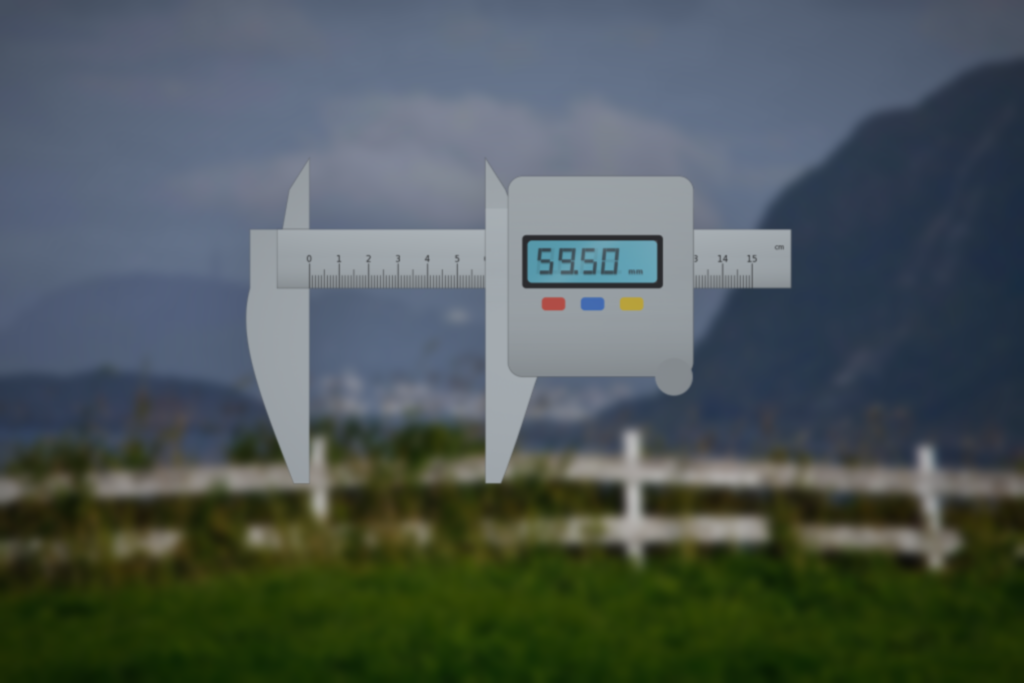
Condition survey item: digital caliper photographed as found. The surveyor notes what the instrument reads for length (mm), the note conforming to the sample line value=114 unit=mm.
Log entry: value=59.50 unit=mm
